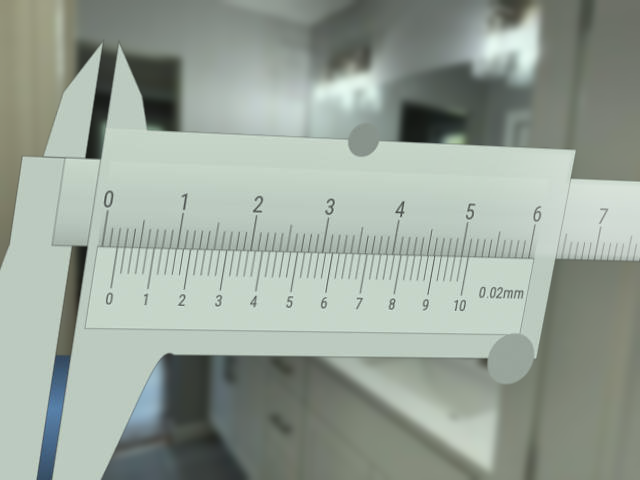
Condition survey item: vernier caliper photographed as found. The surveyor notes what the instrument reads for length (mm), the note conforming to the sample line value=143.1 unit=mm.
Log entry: value=2.0 unit=mm
